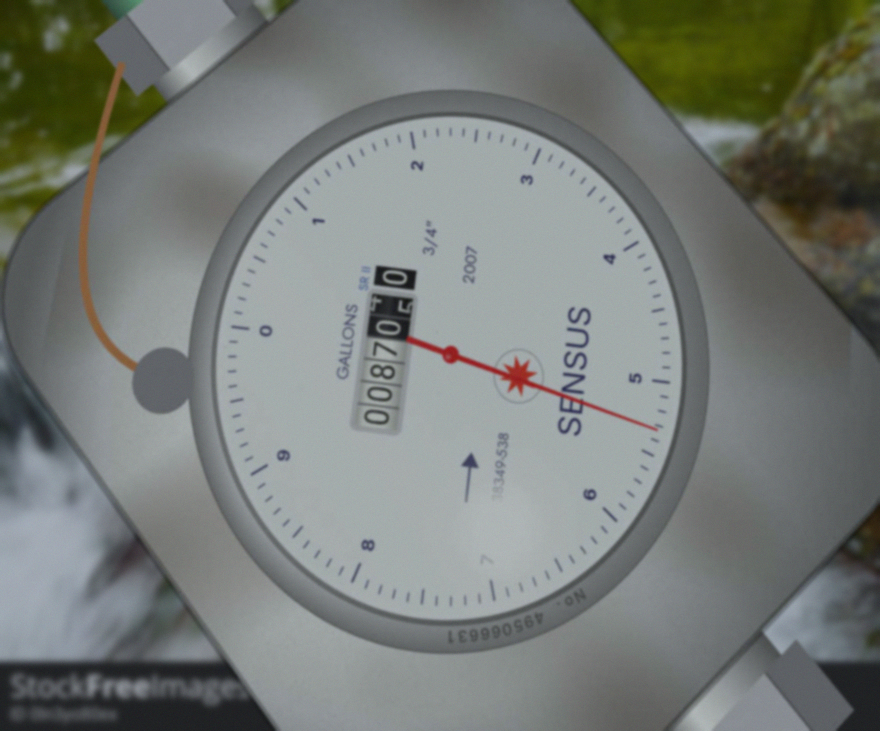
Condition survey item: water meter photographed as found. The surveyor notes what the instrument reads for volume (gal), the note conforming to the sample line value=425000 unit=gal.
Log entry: value=87045.3 unit=gal
